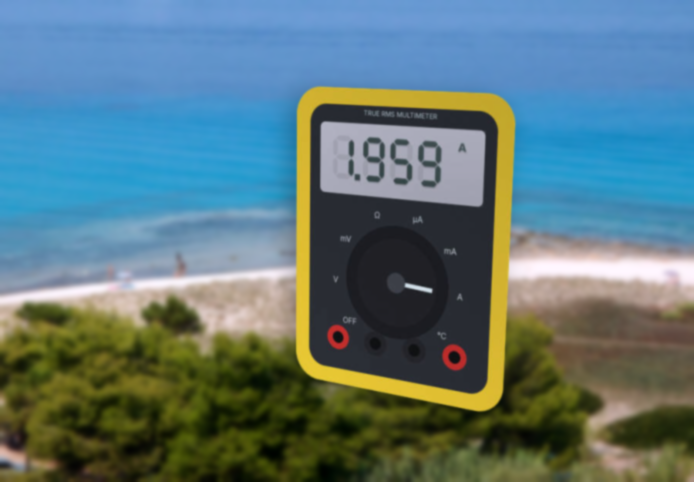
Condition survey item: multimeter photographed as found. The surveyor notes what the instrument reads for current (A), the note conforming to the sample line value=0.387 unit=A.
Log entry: value=1.959 unit=A
